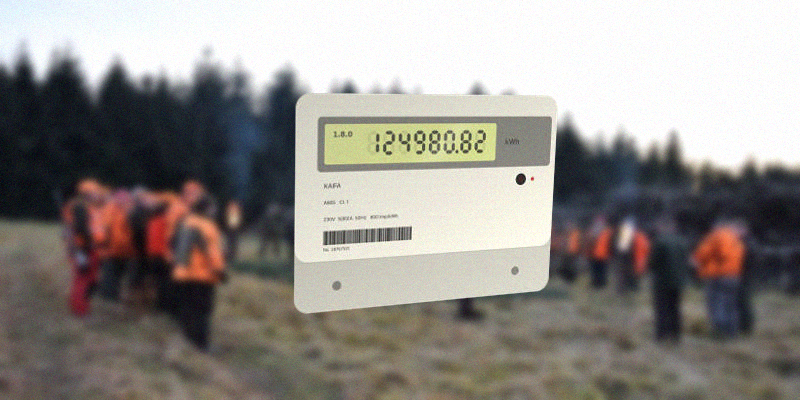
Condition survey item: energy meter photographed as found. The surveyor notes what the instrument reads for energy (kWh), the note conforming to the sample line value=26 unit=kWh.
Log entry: value=124980.82 unit=kWh
